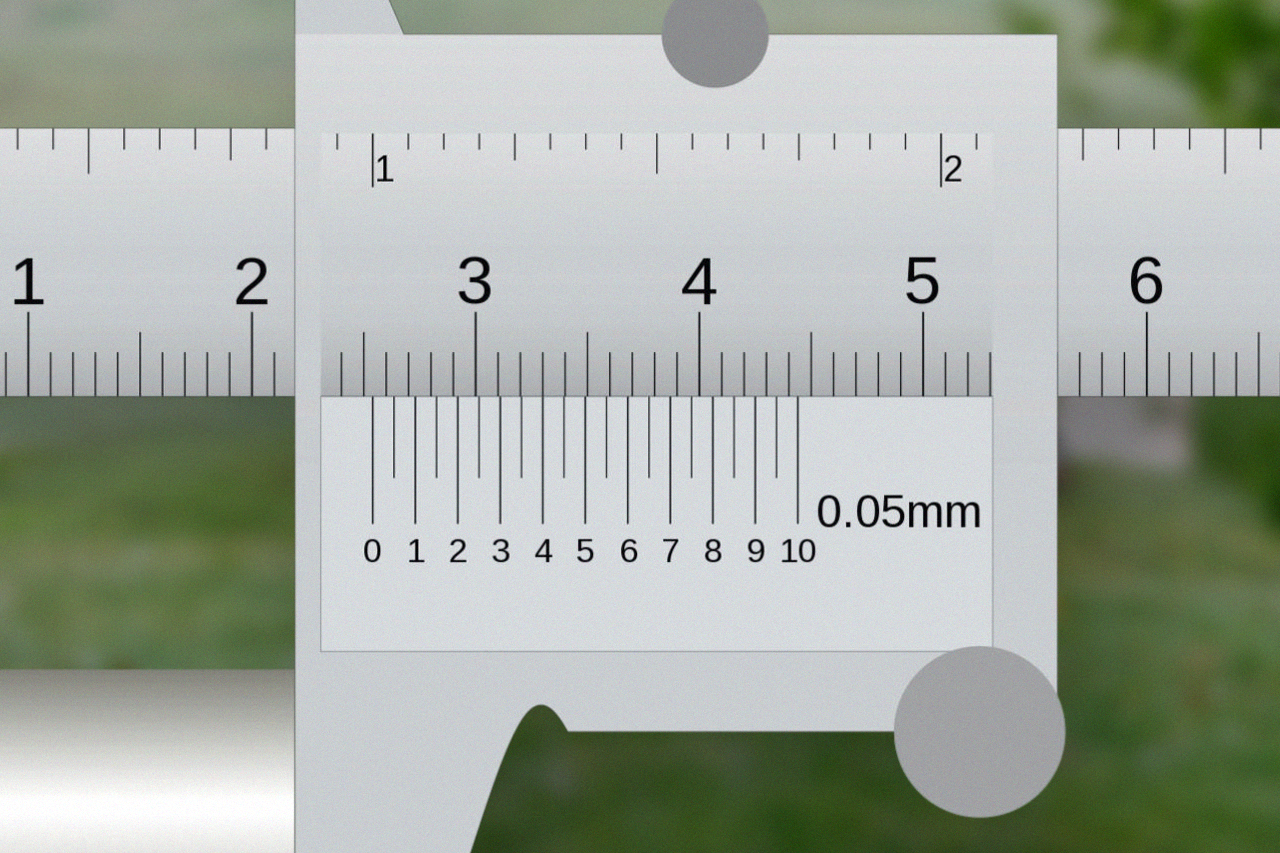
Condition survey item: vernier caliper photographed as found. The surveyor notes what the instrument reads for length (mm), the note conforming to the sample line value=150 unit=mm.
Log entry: value=25.4 unit=mm
